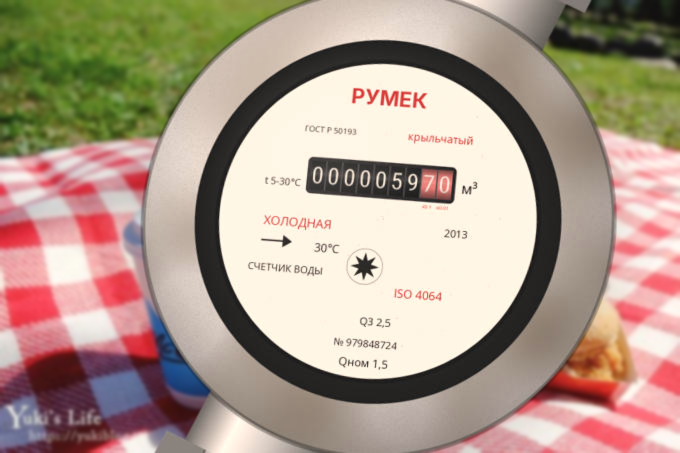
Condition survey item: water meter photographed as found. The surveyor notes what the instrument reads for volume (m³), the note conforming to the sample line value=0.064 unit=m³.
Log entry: value=59.70 unit=m³
